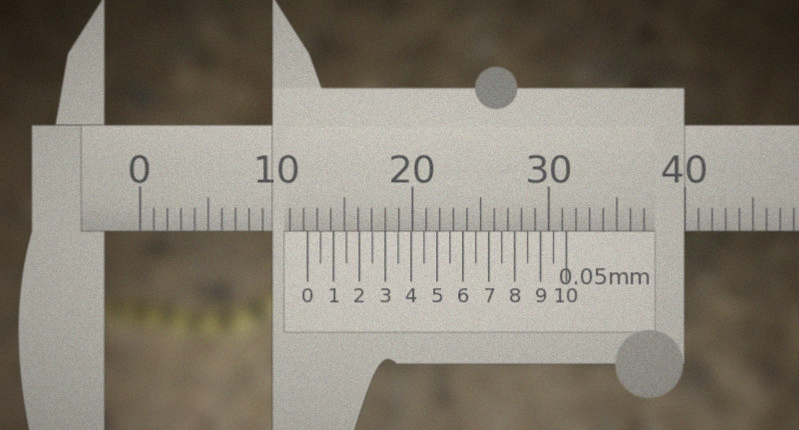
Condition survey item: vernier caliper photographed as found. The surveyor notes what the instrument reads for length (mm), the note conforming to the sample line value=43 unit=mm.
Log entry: value=12.3 unit=mm
